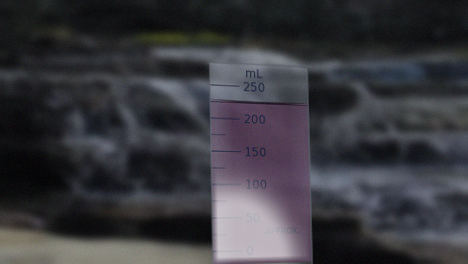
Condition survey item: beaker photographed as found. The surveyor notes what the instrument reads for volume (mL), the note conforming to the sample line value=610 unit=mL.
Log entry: value=225 unit=mL
